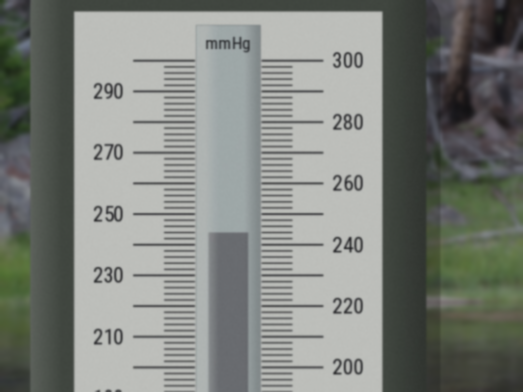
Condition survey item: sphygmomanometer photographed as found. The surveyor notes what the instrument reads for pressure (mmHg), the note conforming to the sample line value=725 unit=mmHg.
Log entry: value=244 unit=mmHg
